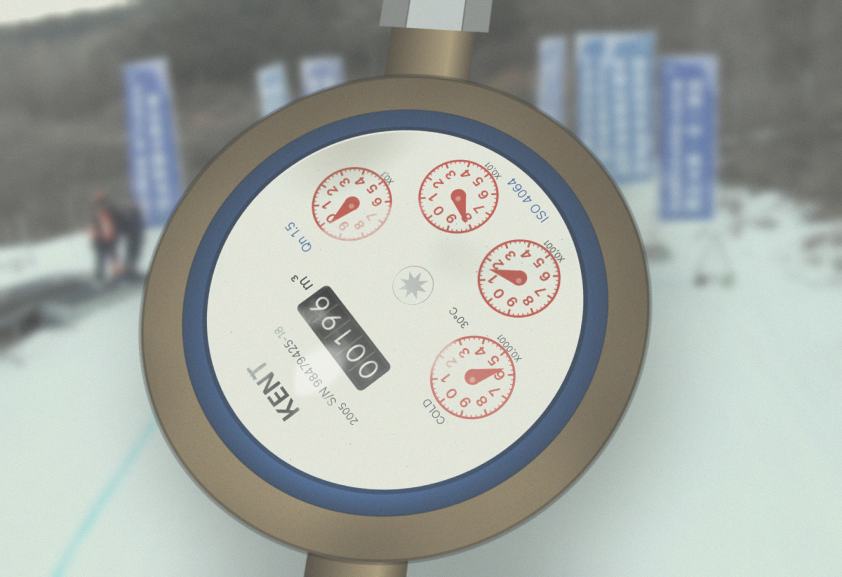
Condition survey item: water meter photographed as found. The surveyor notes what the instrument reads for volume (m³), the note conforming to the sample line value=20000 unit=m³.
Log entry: value=195.9815 unit=m³
